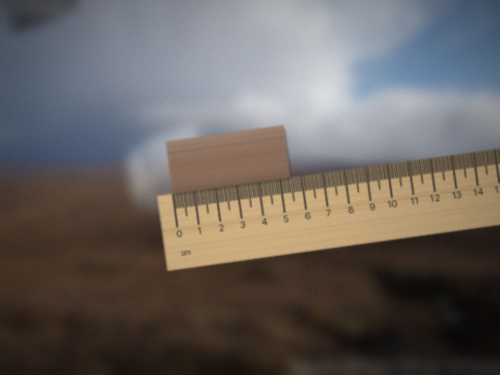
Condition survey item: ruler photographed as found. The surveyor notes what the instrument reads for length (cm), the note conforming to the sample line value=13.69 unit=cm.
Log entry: value=5.5 unit=cm
